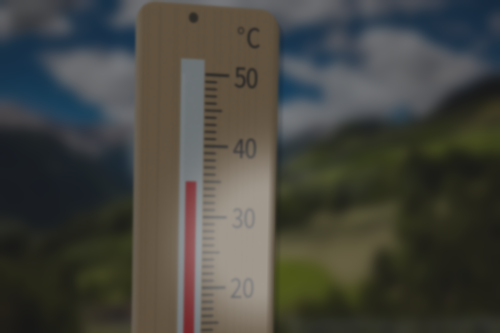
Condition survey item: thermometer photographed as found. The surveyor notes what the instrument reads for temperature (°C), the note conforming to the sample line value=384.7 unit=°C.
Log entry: value=35 unit=°C
